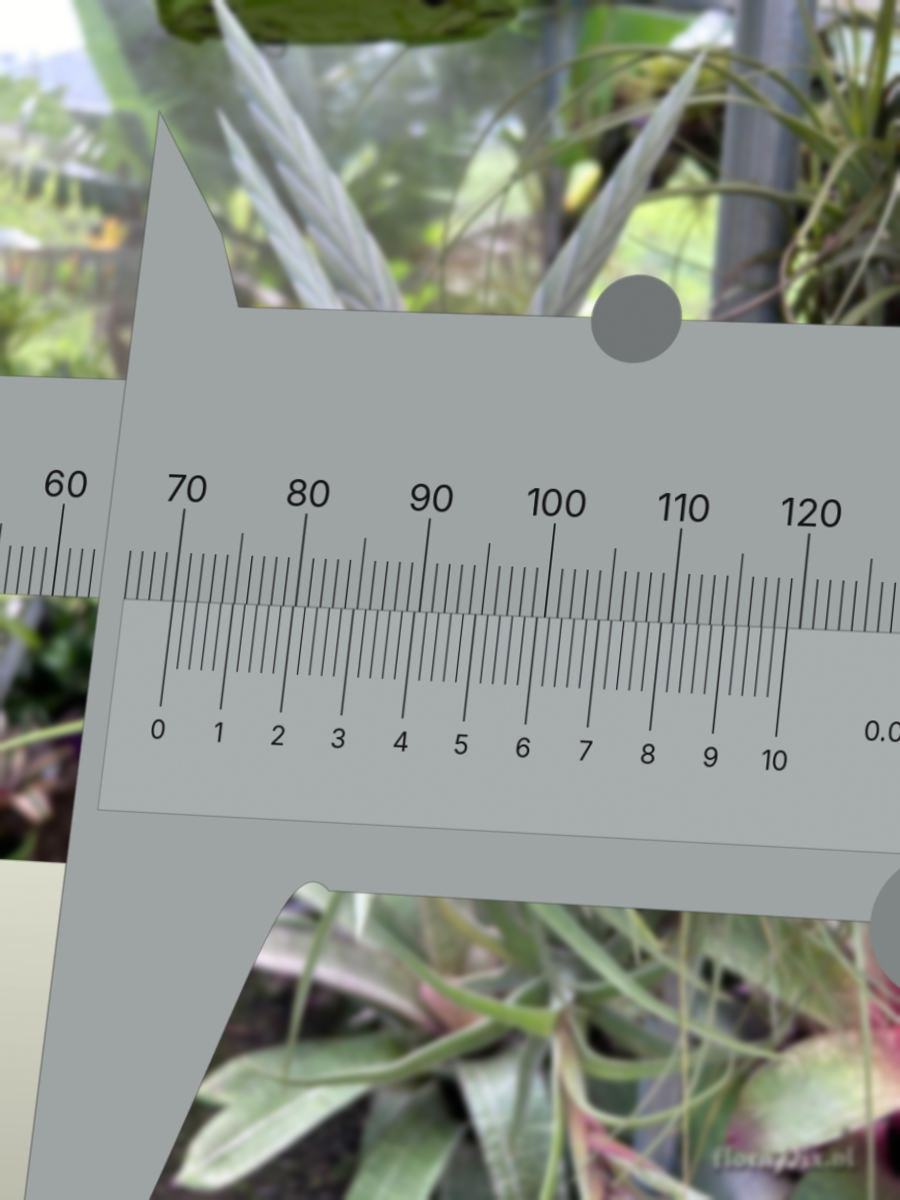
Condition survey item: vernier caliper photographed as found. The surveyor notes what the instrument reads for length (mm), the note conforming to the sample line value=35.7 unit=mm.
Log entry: value=70.0 unit=mm
